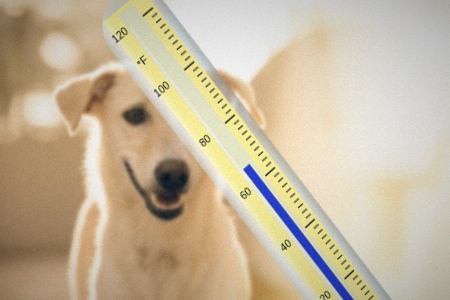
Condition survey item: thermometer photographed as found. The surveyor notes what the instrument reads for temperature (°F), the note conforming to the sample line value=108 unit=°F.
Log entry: value=66 unit=°F
